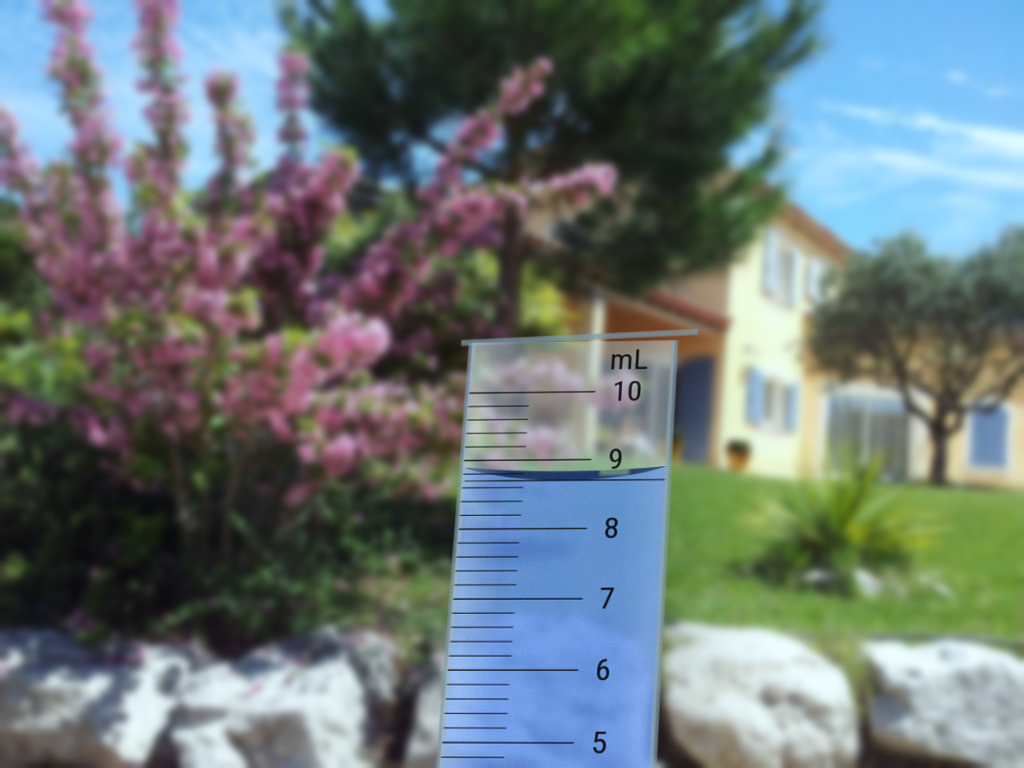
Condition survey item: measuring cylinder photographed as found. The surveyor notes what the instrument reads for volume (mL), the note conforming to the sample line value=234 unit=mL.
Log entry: value=8.7 unit=mL
